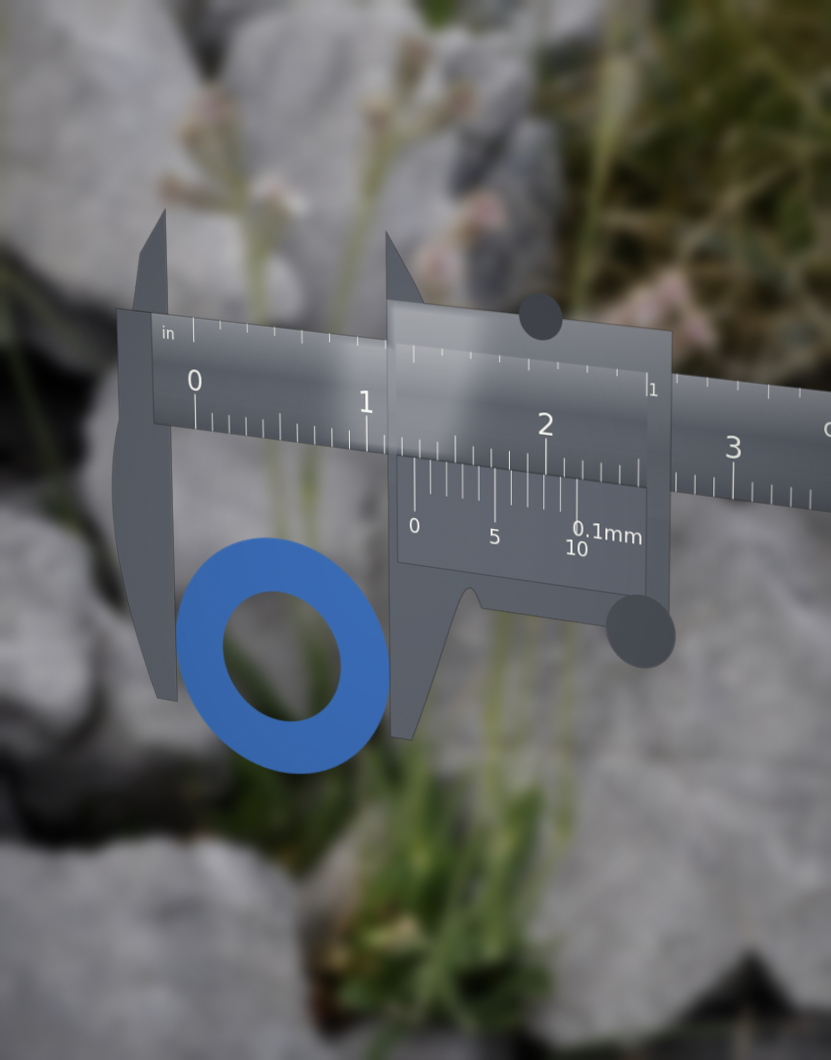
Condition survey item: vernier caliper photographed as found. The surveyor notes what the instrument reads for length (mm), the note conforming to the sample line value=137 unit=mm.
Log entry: value=12.7 unit=mm
